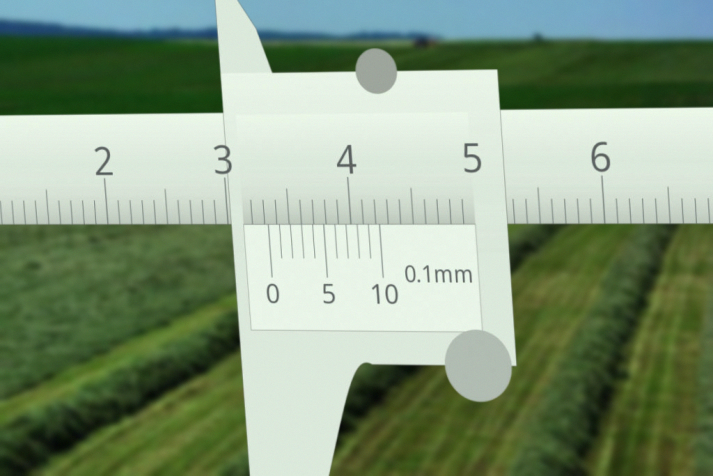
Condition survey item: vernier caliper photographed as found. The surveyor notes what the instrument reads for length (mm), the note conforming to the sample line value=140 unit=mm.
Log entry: value=33.3 unit=mm
